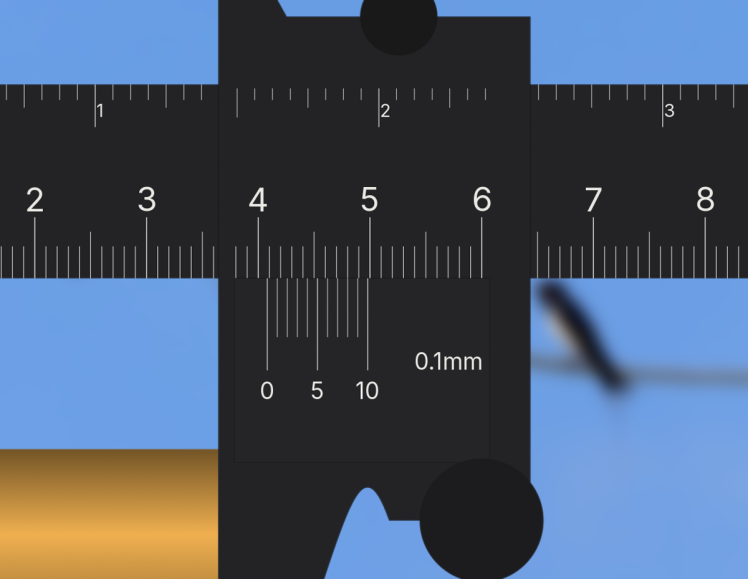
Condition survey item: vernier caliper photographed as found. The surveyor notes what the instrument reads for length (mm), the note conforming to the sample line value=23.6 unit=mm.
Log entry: value=40.8 unit=mm
